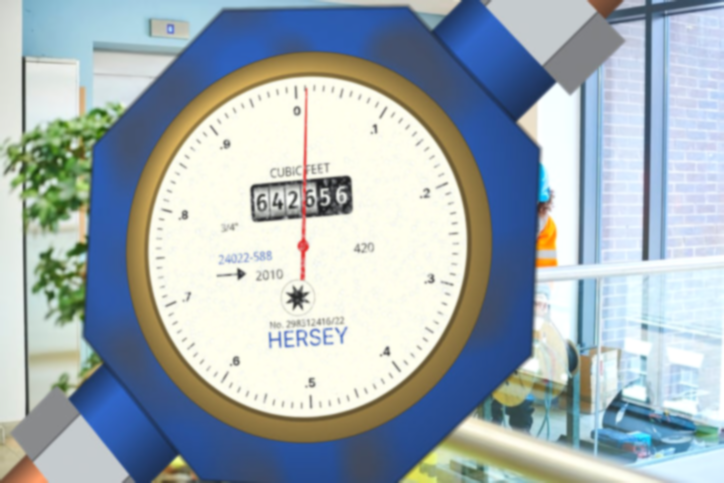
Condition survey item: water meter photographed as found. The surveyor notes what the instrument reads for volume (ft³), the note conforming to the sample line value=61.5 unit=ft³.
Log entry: value=642656.01 unit=ft³
